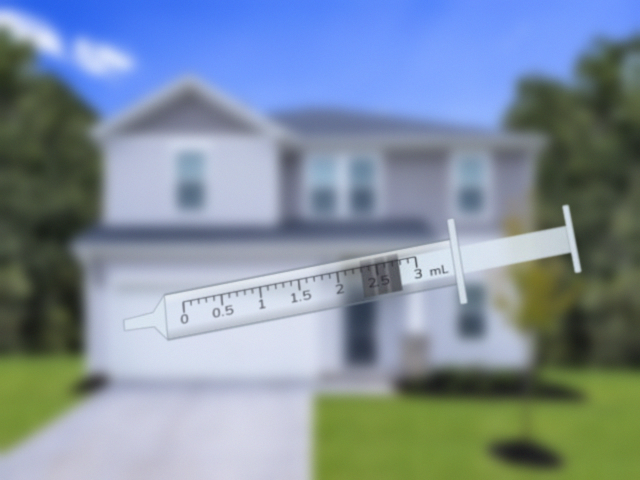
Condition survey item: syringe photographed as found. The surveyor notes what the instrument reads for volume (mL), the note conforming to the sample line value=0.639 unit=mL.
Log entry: value=2.3 unit=mL
